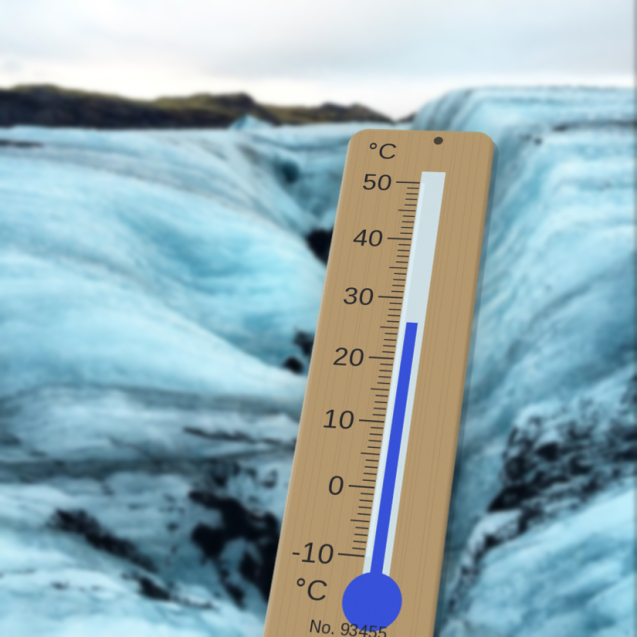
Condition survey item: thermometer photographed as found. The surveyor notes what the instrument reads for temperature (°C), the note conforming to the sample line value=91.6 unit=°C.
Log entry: value=26 unit=°C
